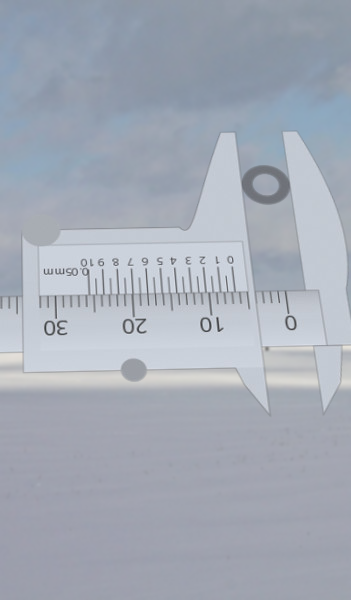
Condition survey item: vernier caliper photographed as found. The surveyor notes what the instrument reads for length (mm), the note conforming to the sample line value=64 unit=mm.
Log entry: value=6.6 unit=mm
